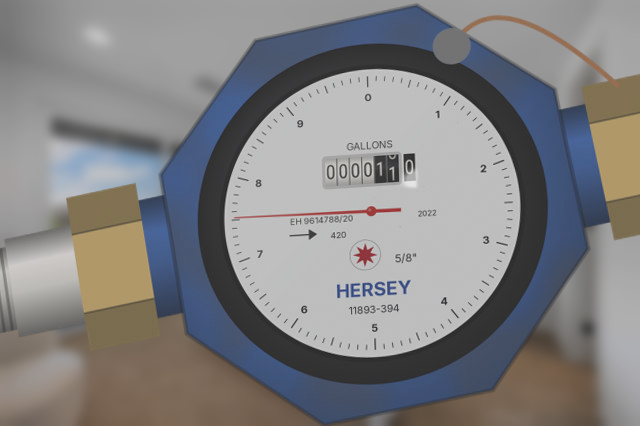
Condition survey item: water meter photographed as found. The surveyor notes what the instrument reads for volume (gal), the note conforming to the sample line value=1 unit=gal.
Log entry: value=107.5 unit=gal
